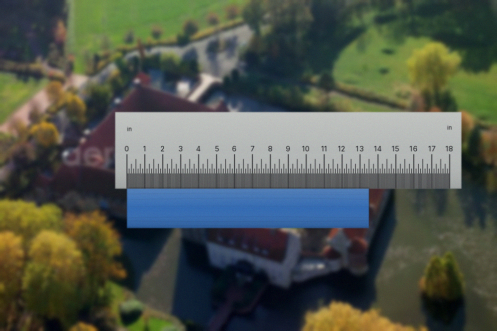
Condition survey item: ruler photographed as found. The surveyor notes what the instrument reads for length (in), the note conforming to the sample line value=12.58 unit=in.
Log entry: value=13.5 unit=in
